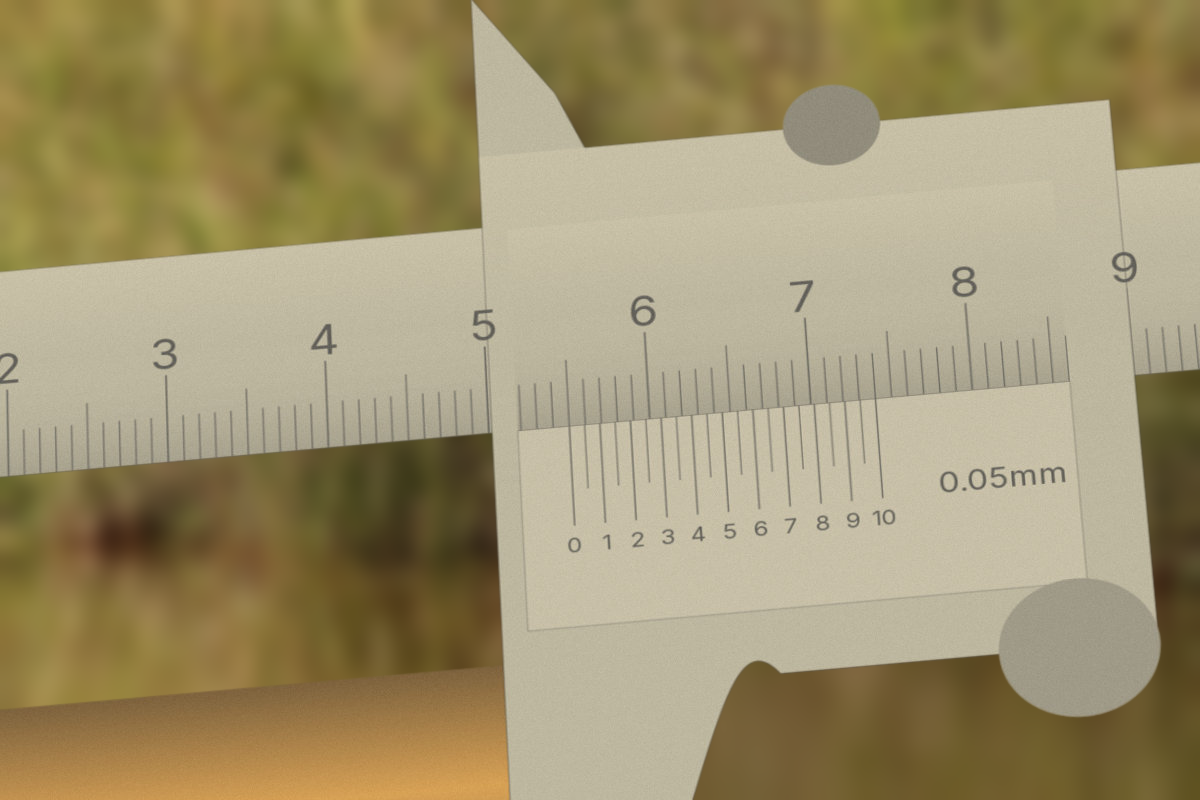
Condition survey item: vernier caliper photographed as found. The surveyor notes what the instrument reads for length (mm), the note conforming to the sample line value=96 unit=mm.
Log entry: value=55.0 unit=mm
